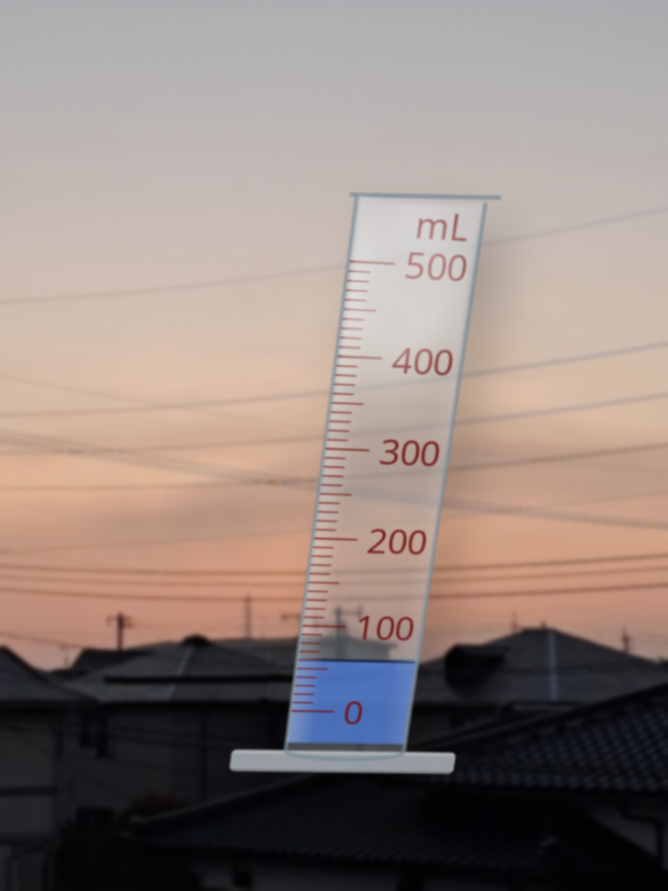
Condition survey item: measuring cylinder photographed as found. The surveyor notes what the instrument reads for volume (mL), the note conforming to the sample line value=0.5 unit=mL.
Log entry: value=60 unit=mL
